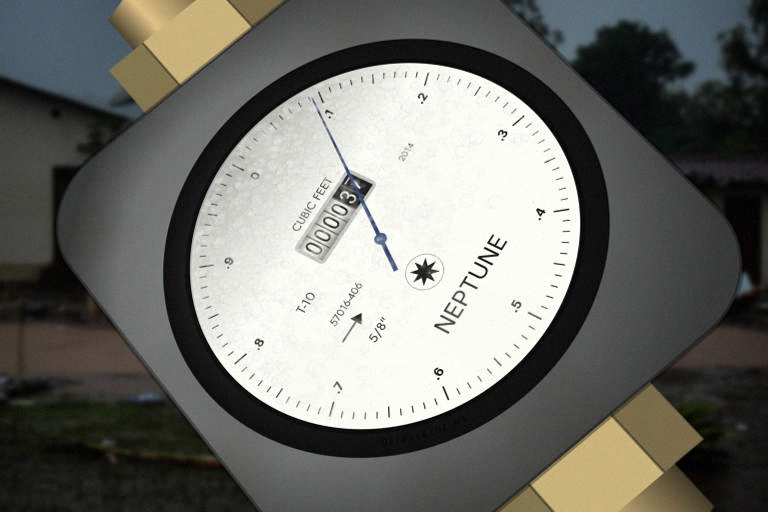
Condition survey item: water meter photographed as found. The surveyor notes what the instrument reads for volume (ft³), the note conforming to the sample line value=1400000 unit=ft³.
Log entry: value=37.09 unit=ft³
